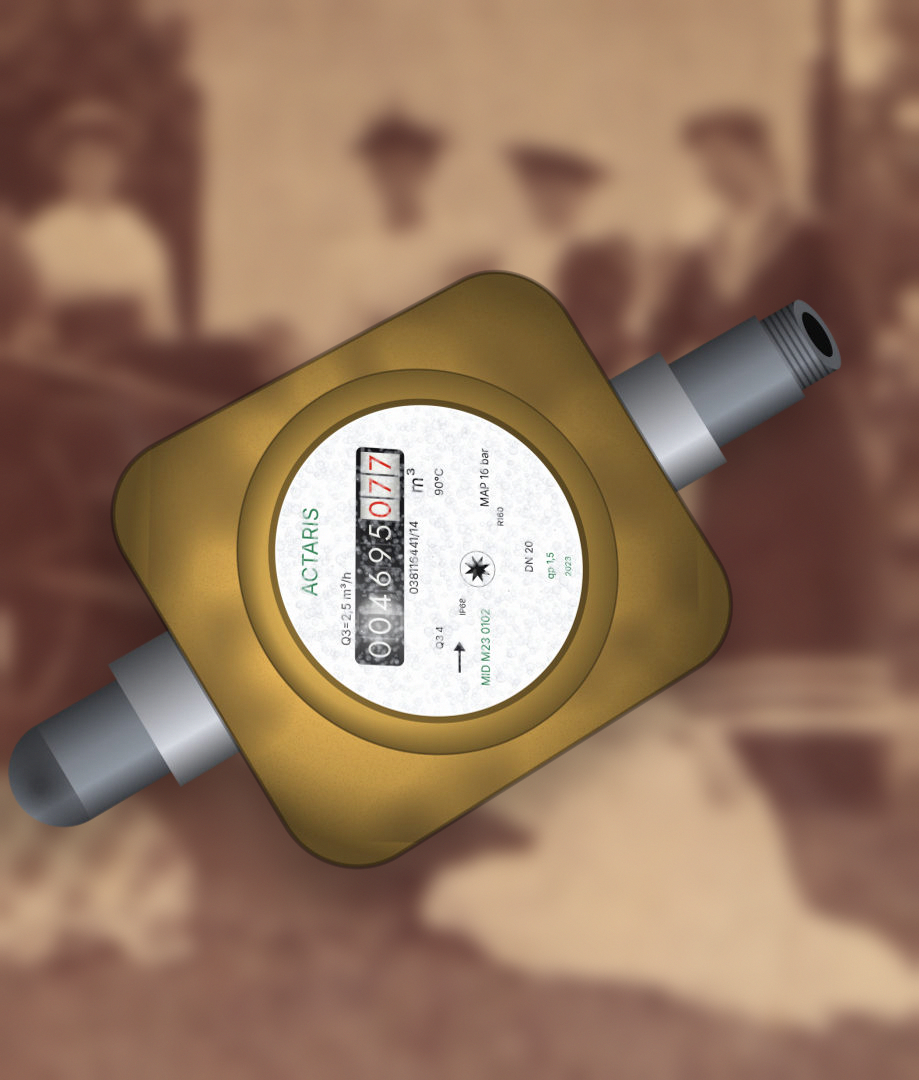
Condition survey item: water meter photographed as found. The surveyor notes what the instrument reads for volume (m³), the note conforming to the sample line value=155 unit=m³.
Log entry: value=4695.077 unit=m³
